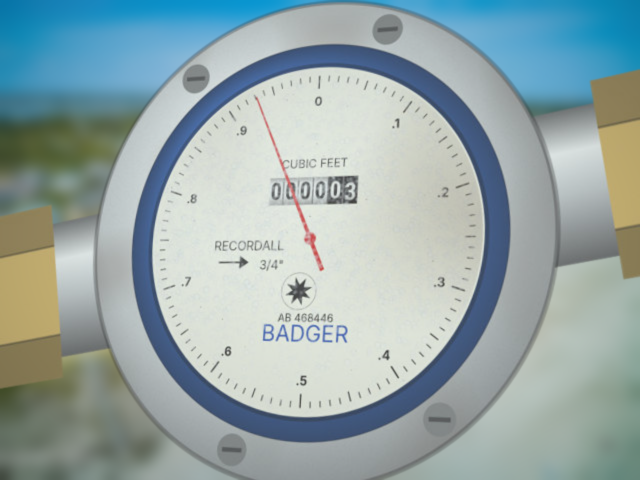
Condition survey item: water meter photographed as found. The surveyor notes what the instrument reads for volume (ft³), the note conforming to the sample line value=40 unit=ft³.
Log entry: value=2.93 unit=ft³
